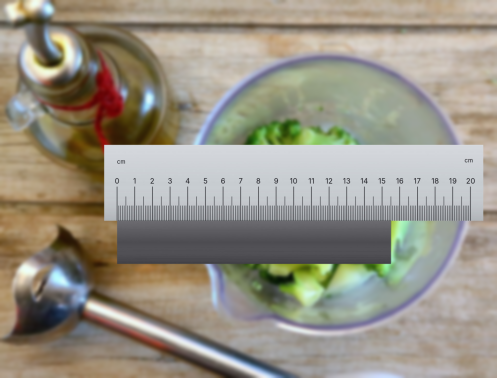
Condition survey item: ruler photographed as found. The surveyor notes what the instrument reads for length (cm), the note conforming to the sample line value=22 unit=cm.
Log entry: value=15.5 unit=cm
